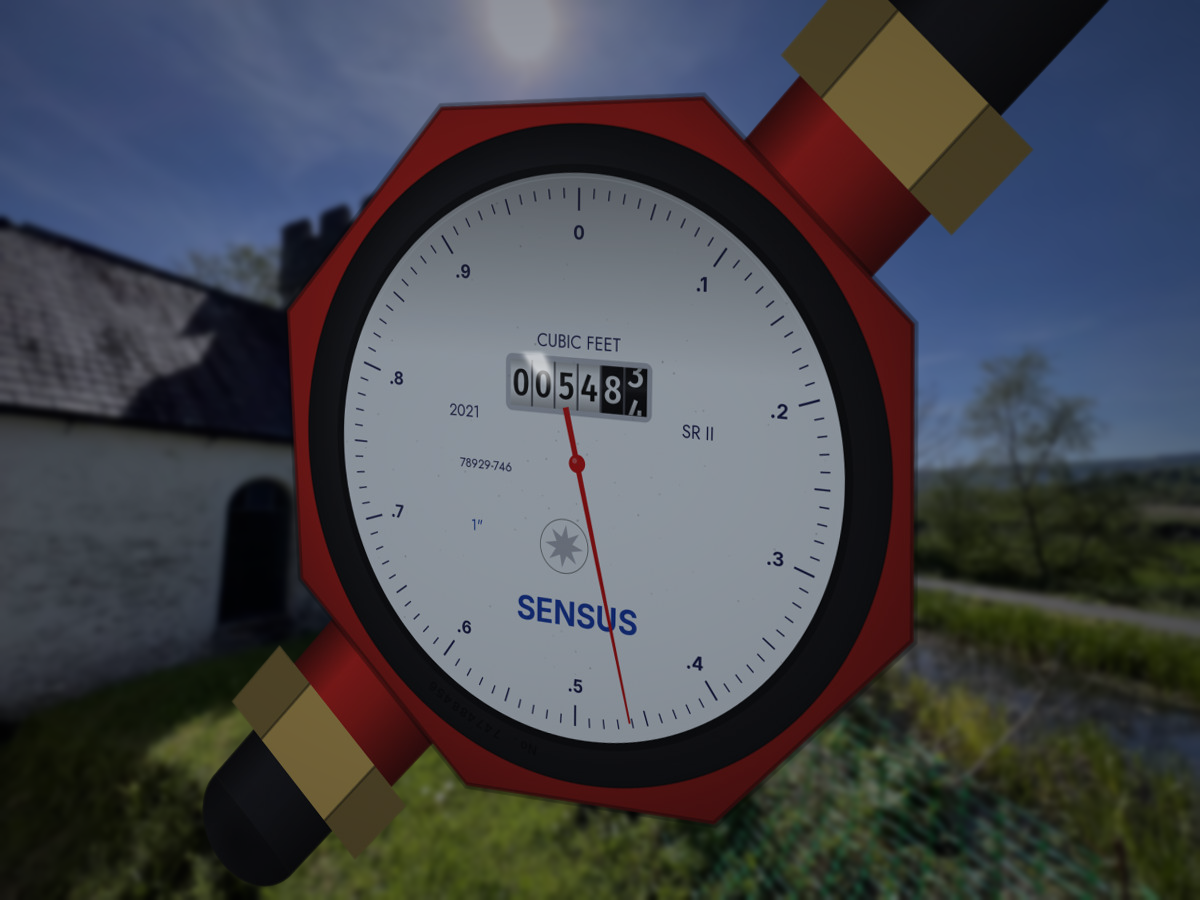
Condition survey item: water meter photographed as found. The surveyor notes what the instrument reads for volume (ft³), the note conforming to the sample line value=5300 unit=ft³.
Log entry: value=5483.46 unit=ft³
